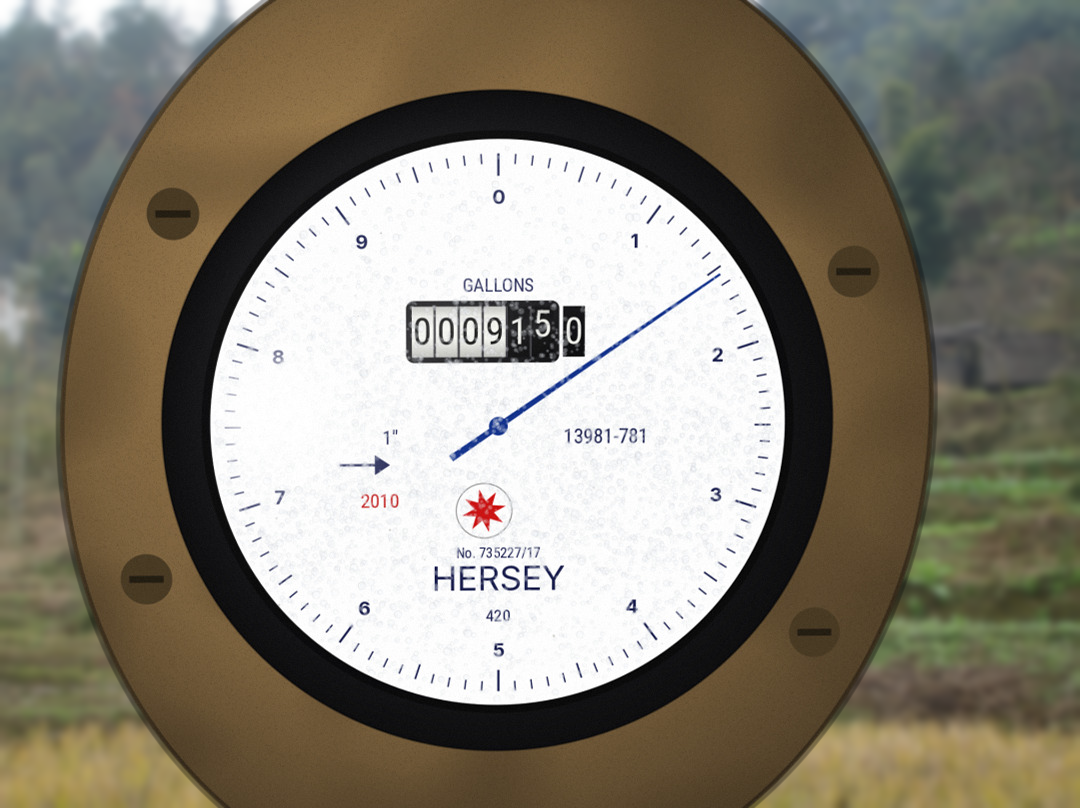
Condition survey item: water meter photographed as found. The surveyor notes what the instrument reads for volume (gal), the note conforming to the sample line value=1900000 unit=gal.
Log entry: value=9151.5 unit=gal
